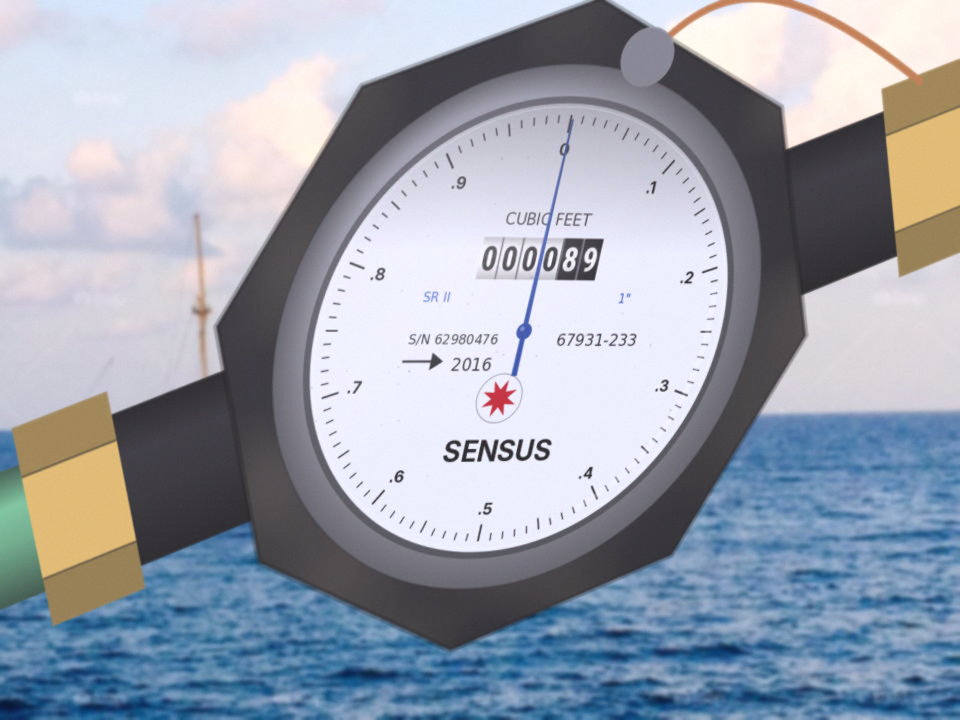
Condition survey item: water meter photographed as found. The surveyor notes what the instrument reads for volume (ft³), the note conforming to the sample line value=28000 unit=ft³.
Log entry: value=89.00 unit=ft³
